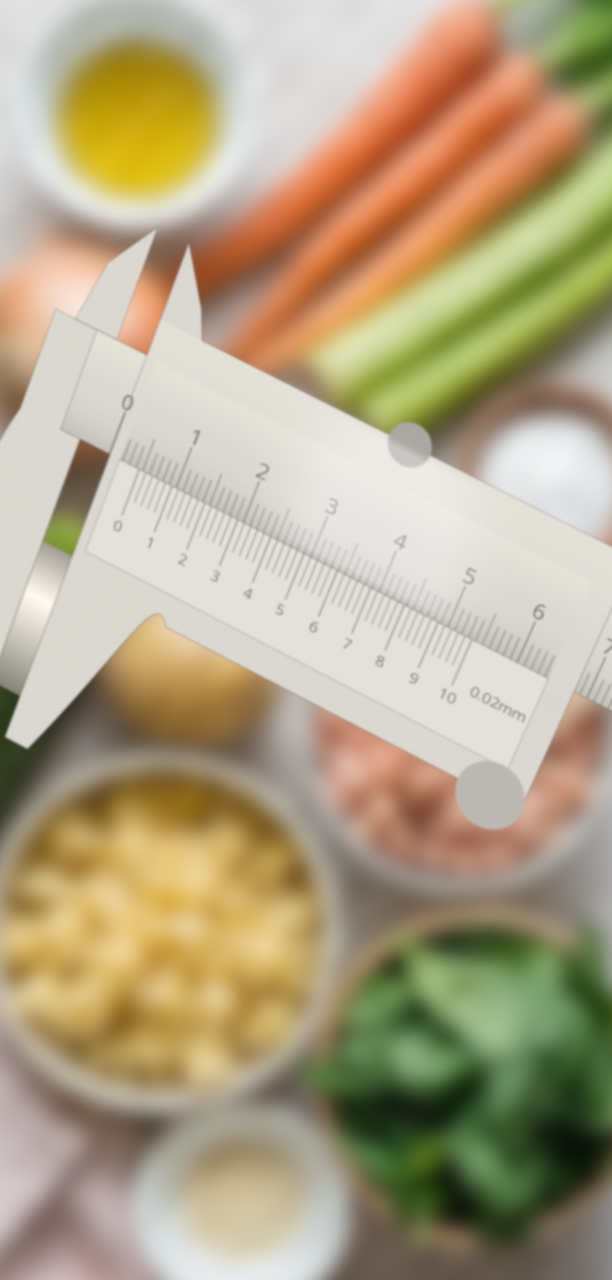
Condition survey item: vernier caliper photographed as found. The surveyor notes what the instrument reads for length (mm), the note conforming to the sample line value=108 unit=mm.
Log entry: value=4.5 unit=mm
